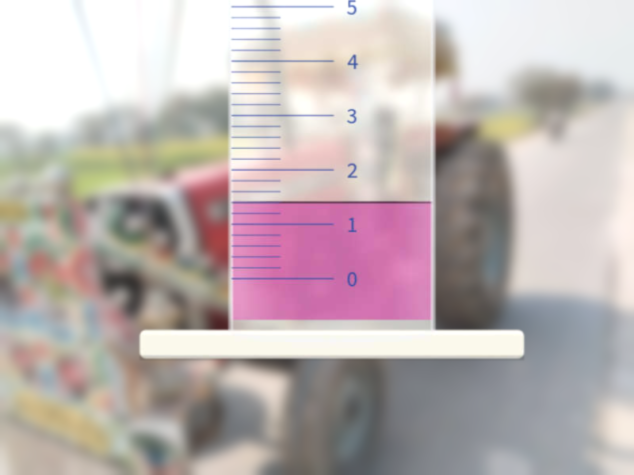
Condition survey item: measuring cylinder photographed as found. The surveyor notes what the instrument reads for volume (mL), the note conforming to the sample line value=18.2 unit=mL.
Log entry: value=1.4 unit=mL
